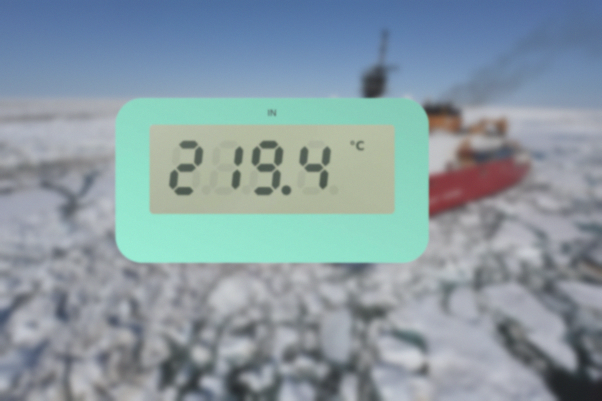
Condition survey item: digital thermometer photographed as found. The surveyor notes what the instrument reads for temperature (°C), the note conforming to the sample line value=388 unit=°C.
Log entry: value=219.4 unit=°C
